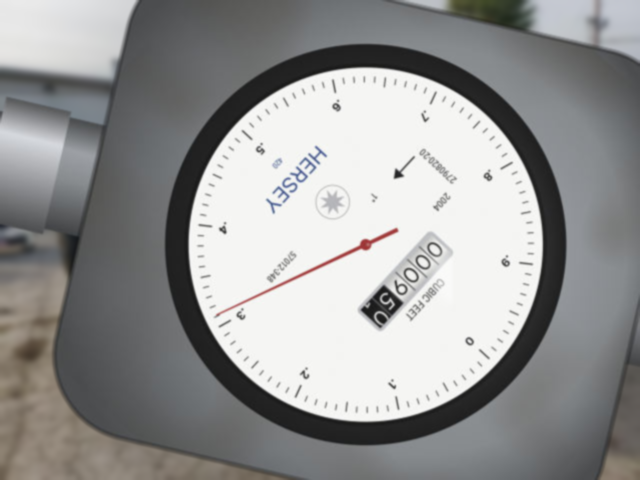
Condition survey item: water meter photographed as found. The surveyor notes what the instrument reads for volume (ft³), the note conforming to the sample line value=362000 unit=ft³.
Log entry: value=950.31 unit=ft³
